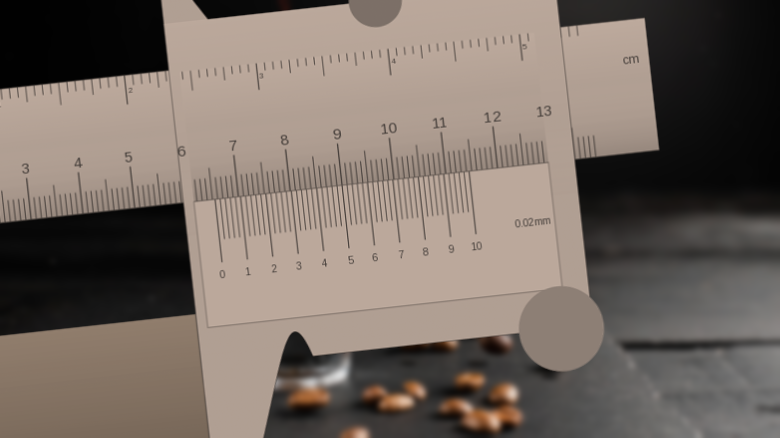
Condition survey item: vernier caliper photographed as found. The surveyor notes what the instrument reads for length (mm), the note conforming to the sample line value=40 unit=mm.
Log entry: value=65.5 unit=mm
